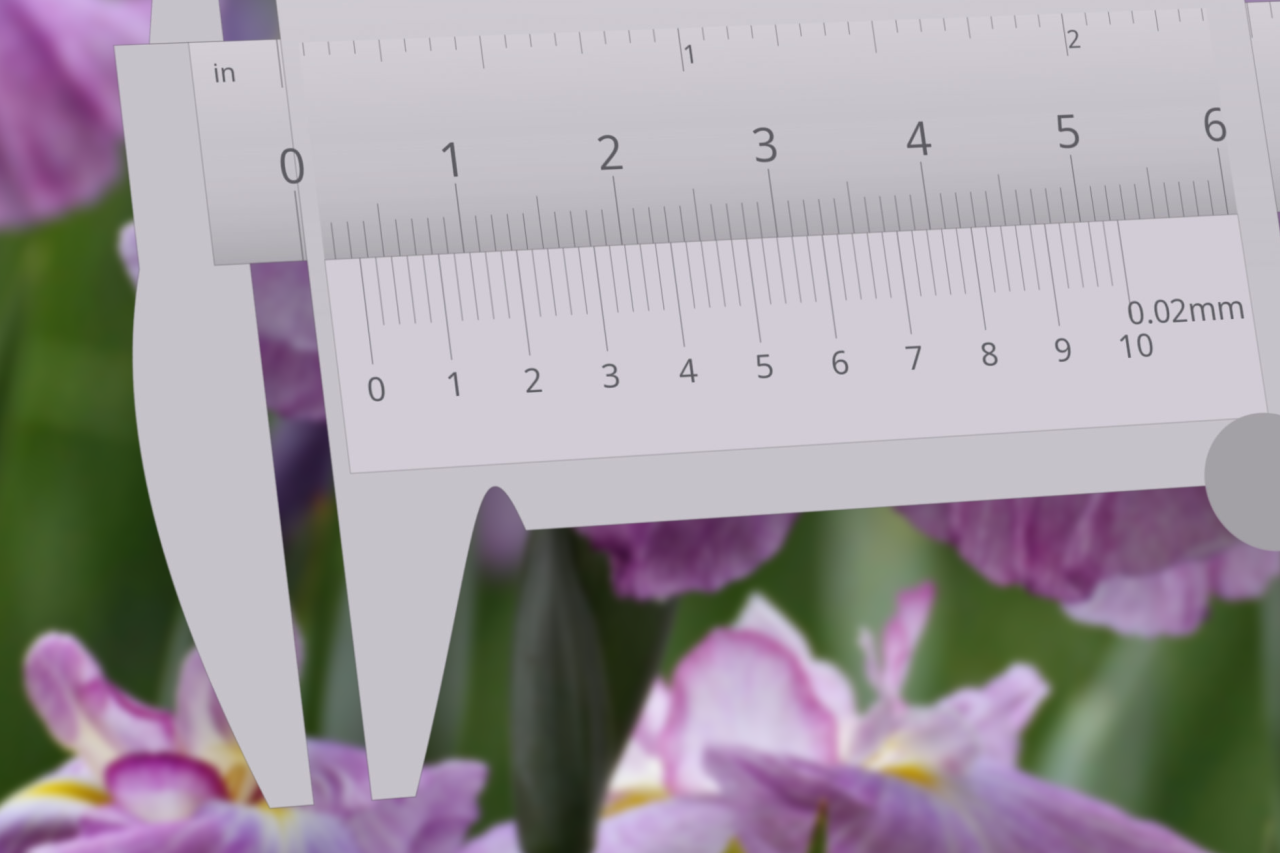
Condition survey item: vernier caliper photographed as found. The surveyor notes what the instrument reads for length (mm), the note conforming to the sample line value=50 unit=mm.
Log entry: value=3.5 unit=mm
